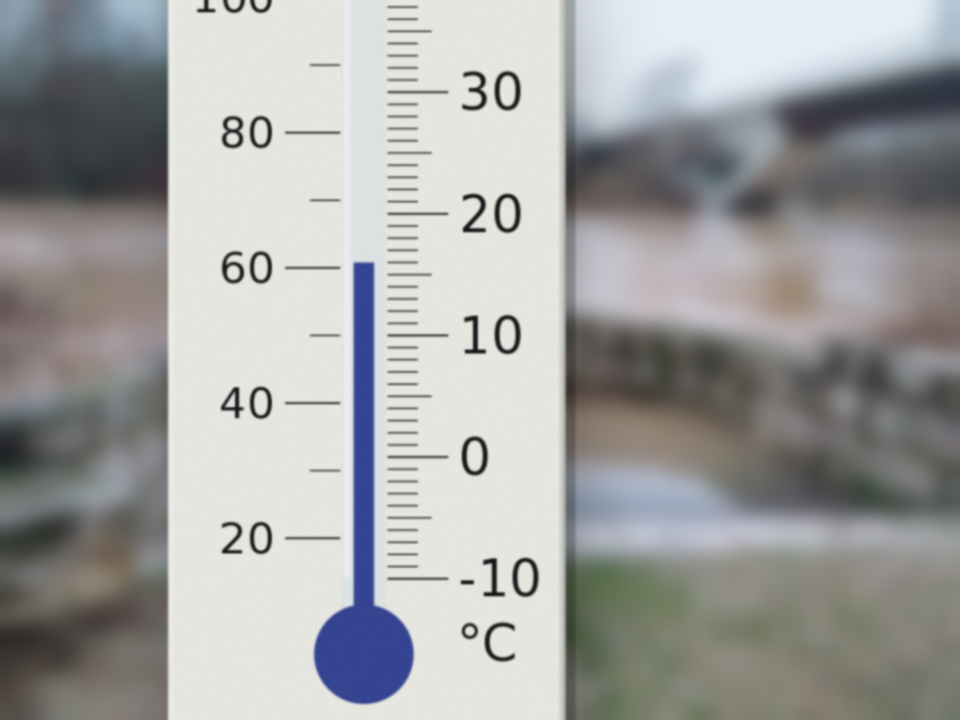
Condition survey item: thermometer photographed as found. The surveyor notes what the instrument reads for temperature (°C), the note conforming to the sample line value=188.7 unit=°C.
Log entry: value=16 unit=°C
